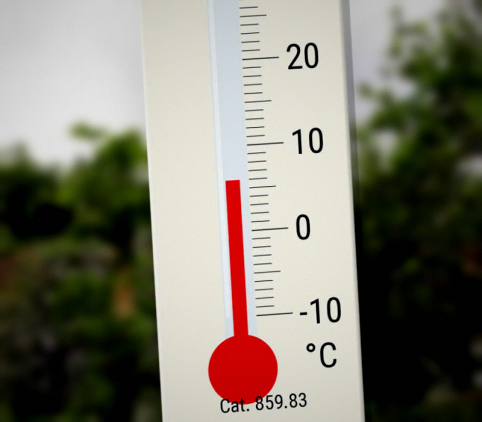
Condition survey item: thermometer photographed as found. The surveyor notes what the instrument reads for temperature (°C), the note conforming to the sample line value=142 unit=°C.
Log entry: value=6 unit=°C
